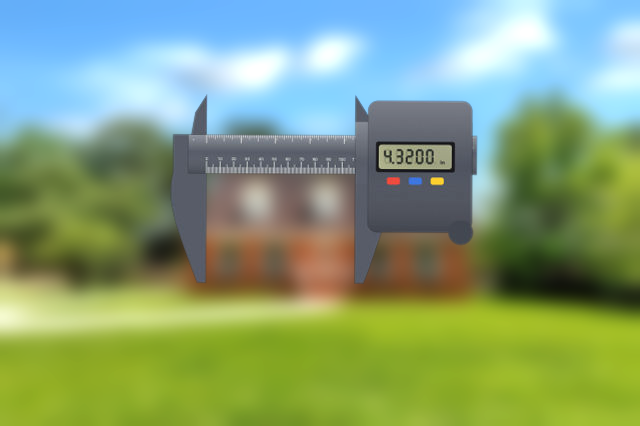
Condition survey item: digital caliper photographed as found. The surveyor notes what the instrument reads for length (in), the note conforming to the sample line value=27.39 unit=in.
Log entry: value=4.3200 unit=in
